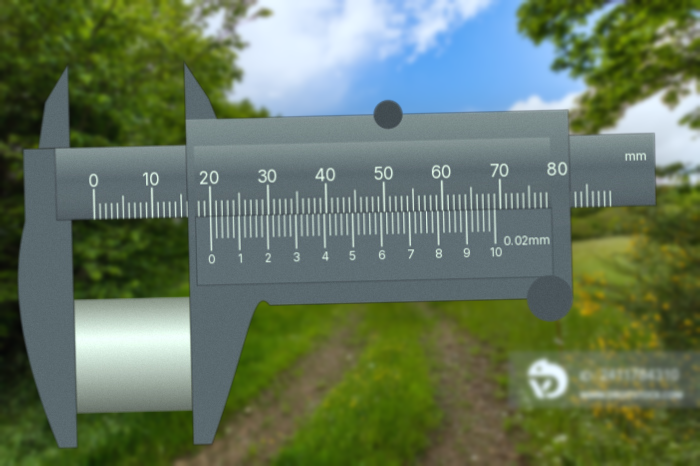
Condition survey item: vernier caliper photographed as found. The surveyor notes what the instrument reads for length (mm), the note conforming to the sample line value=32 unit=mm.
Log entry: value=20.0 unit=mm
